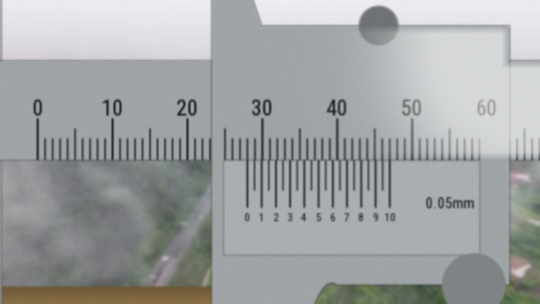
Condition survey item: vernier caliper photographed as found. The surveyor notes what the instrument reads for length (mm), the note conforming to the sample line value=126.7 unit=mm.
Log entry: value=28.0 unit=mm
